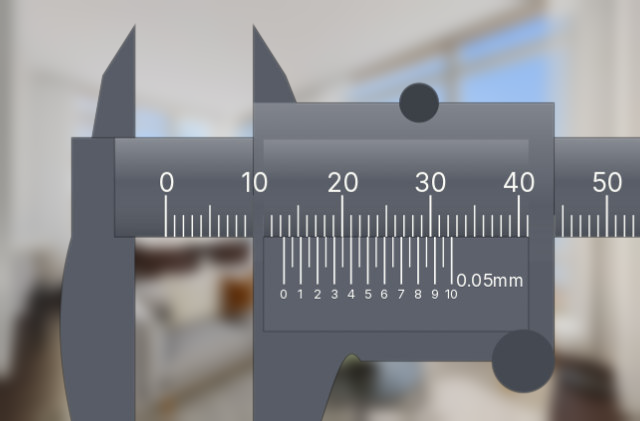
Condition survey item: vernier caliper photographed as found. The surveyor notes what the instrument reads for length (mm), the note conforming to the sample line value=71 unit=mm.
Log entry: value=13.4 unit=mm
